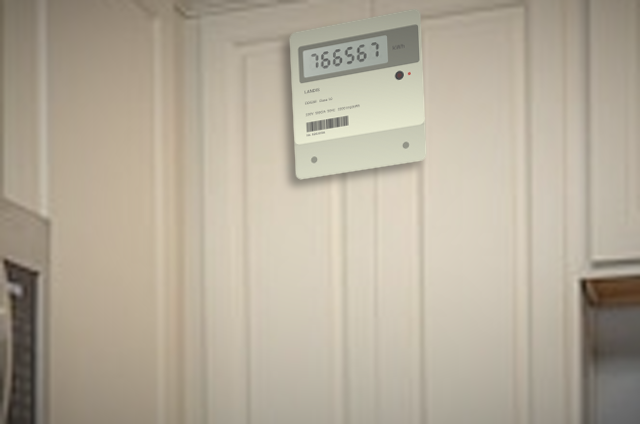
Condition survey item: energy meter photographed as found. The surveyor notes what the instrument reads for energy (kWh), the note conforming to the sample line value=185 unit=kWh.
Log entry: value=766567 unit=kWh
